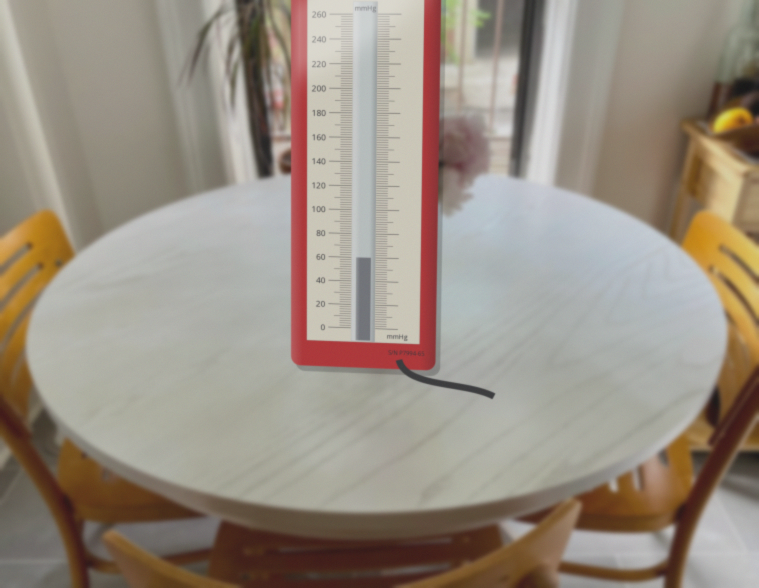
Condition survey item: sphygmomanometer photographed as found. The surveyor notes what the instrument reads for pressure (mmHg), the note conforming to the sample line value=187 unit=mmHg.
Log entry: value=60 unit=mmHg
